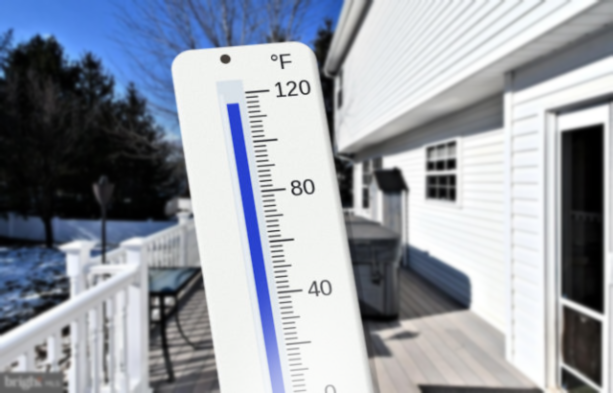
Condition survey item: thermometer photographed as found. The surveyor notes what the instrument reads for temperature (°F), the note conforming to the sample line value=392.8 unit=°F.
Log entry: value=116 unit=°F
